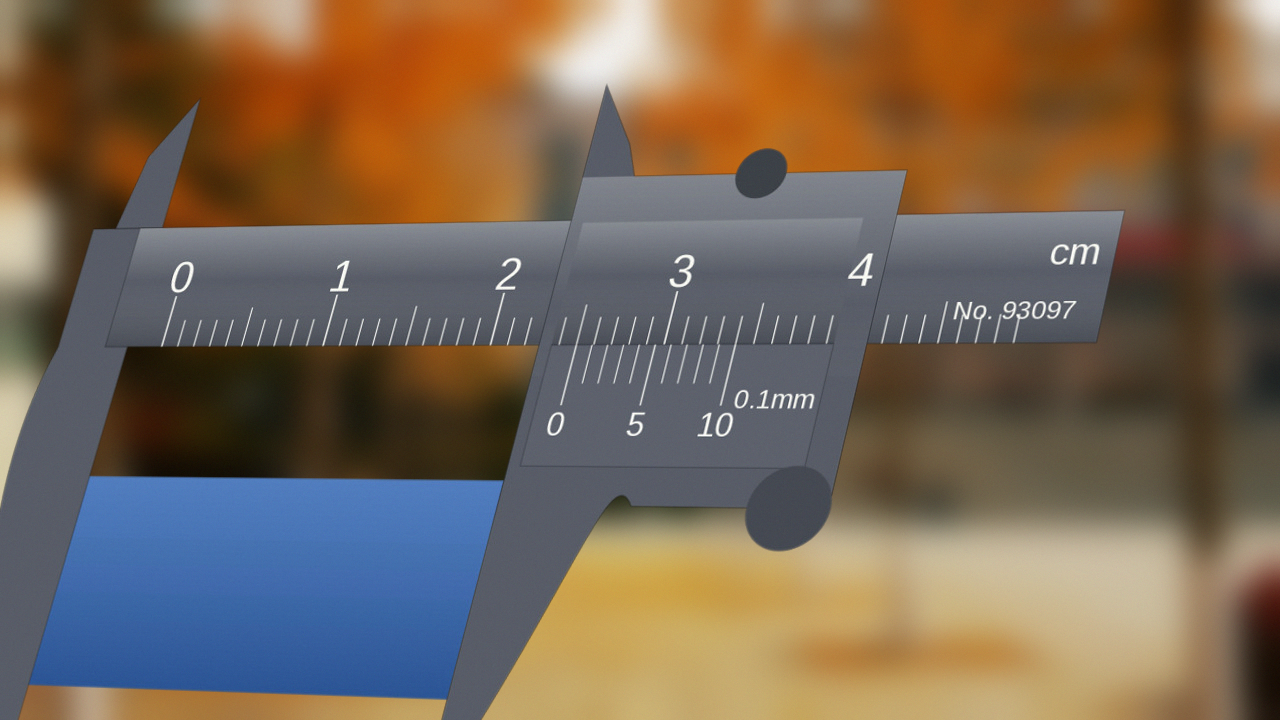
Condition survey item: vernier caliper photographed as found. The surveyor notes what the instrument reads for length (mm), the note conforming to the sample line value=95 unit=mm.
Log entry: value=25.0 unit=mm
